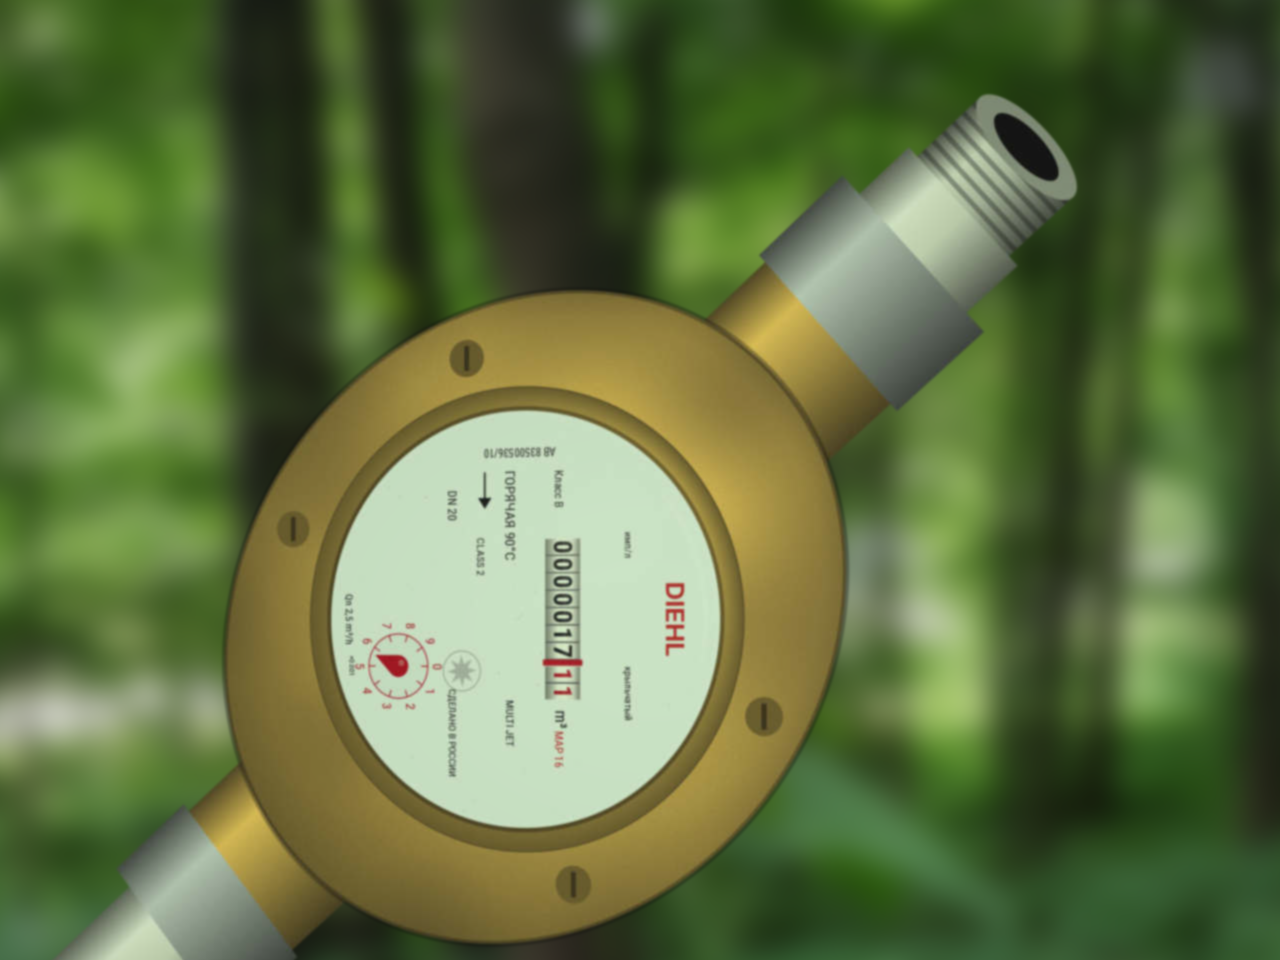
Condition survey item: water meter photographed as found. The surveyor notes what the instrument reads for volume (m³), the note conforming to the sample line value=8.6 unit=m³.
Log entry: value=17.115 unit=m³
